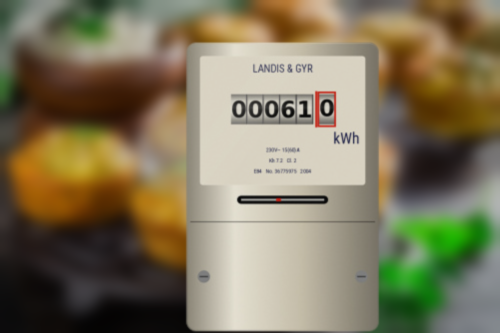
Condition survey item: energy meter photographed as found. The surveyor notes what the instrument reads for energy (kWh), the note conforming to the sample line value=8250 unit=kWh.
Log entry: value=61.0 unit=kWh
